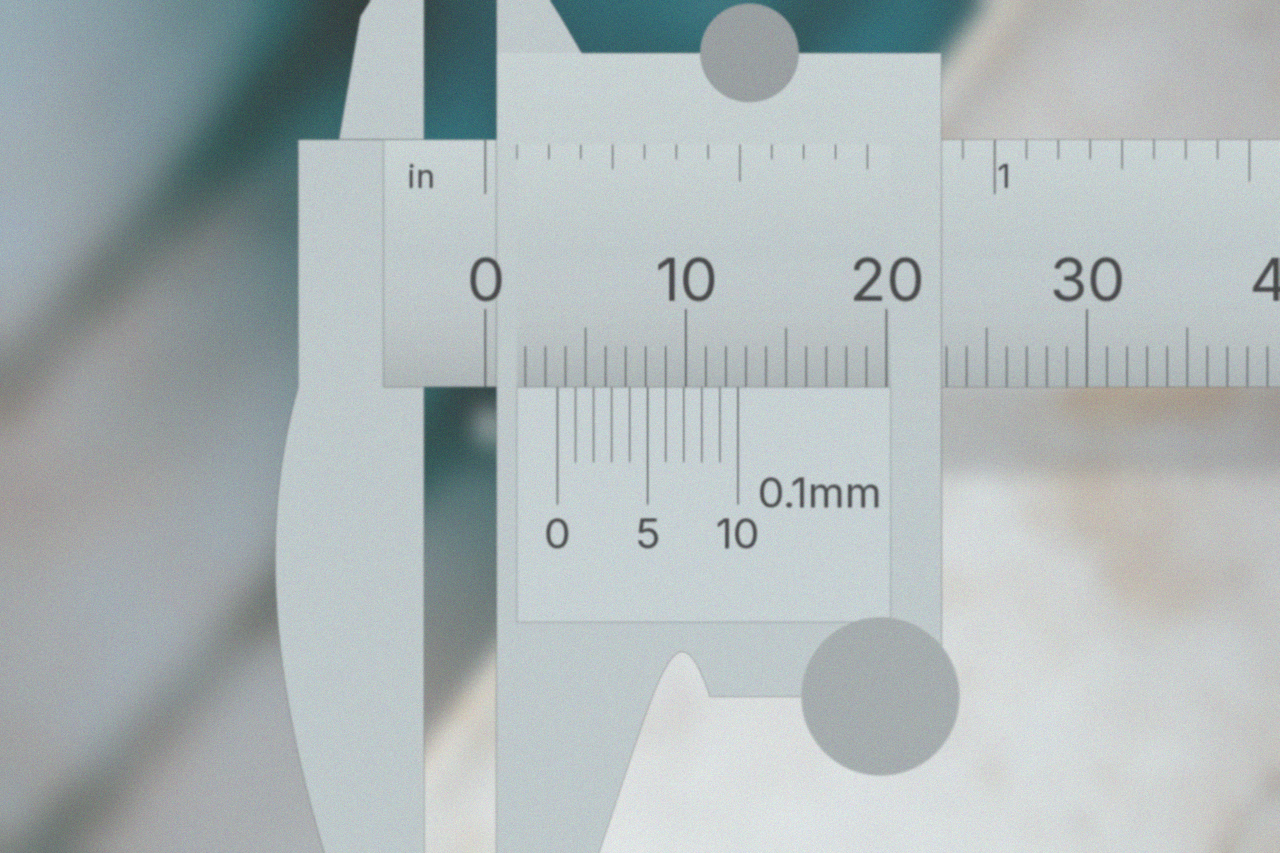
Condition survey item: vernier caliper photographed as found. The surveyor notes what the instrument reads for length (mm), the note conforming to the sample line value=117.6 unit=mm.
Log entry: value=3.6 unit=mm
